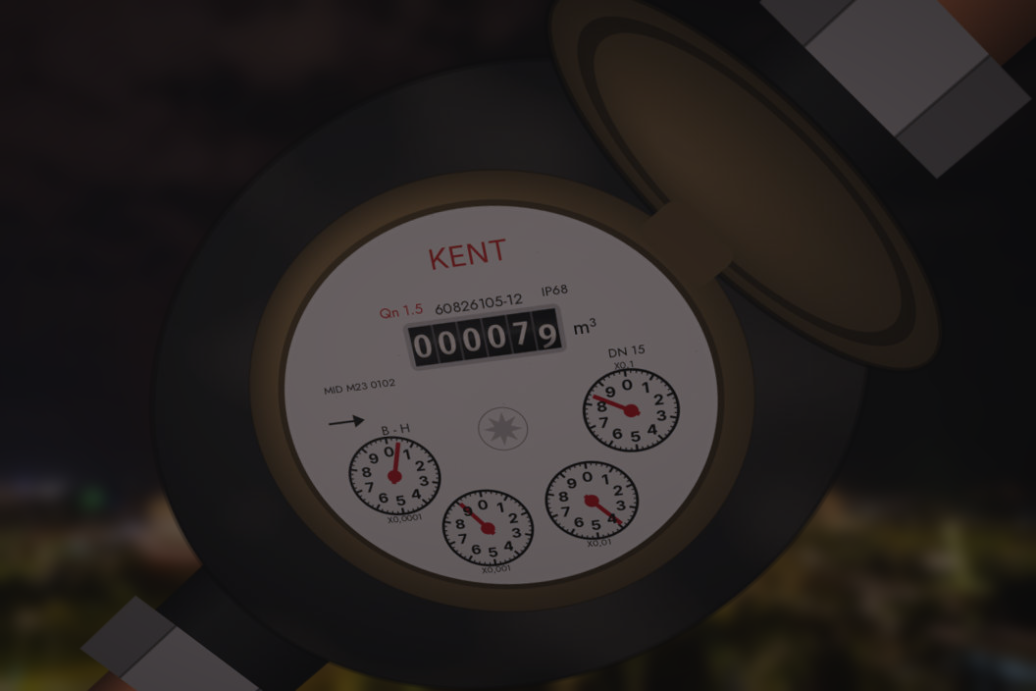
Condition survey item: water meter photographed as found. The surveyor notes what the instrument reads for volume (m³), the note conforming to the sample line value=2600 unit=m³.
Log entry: value=78.8390 unit=m³
